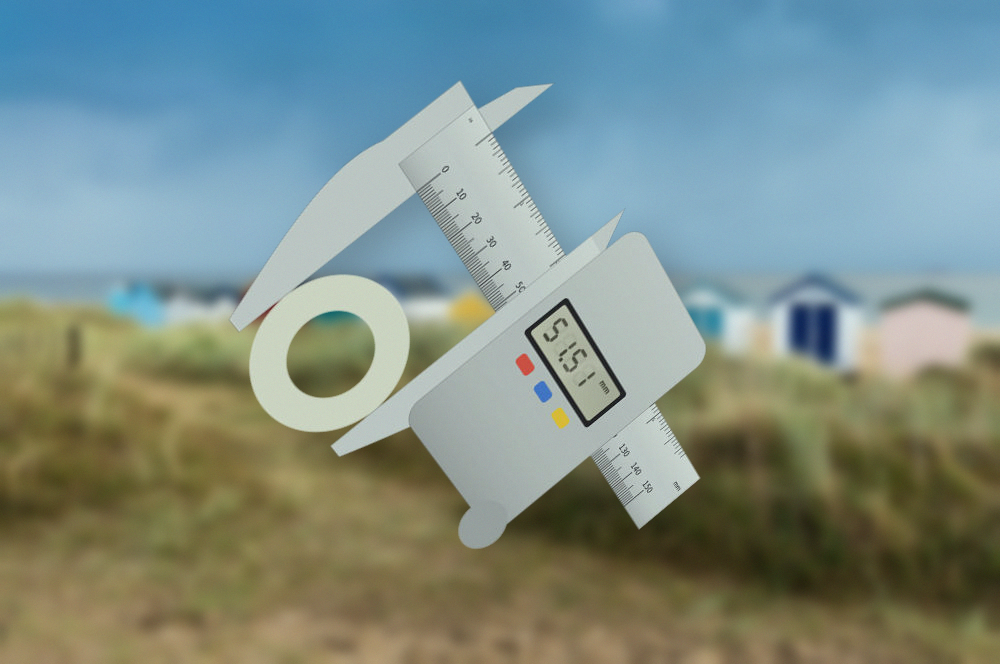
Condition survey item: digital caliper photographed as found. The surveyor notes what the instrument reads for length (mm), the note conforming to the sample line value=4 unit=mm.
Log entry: value=51.51 unit=mm
